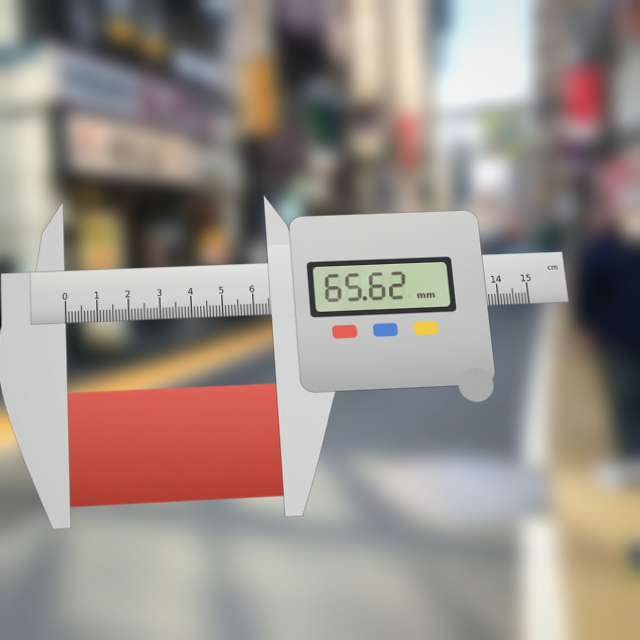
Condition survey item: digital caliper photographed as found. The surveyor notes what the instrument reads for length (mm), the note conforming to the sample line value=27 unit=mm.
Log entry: value=65.62 unit=mm
